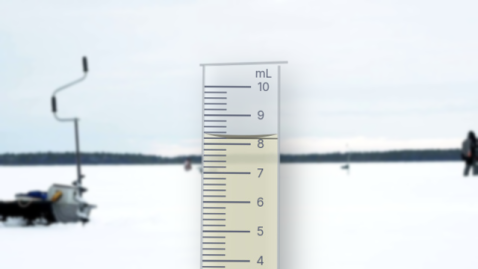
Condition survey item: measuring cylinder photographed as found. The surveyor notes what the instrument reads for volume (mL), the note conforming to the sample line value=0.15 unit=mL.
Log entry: value=8.2 unit=mL
